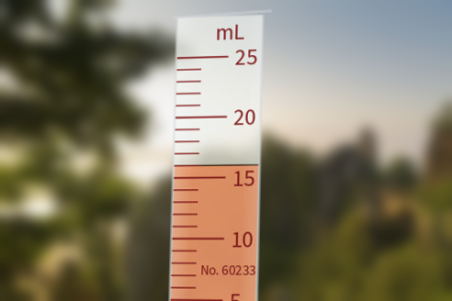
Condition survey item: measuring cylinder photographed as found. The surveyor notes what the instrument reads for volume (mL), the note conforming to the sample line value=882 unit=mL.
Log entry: value=16 unit=mL
